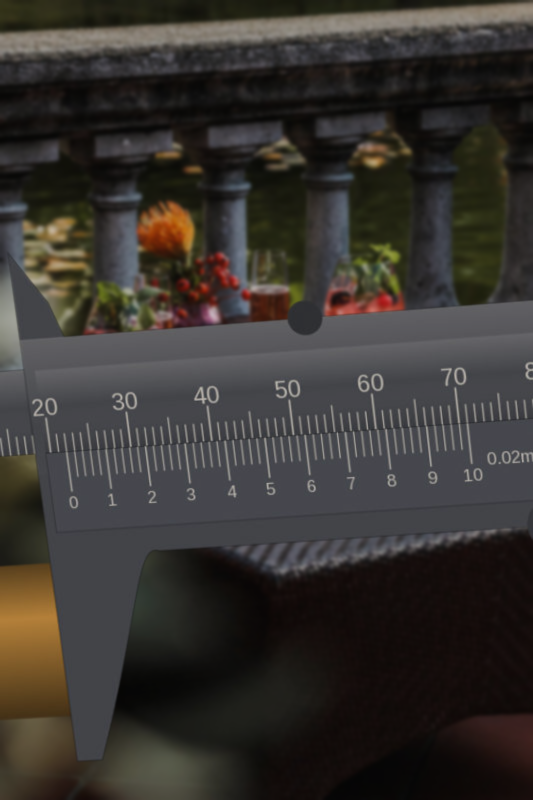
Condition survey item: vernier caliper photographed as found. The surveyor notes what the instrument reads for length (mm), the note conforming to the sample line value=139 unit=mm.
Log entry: value=22.0 unit=mm
